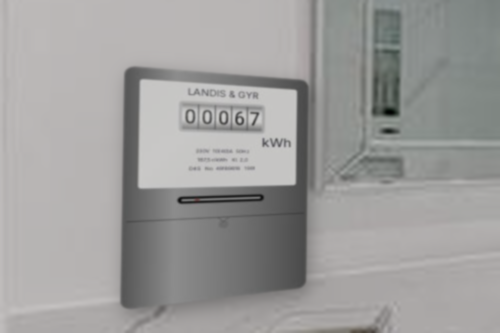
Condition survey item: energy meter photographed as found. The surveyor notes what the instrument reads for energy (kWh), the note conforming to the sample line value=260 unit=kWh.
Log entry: value=67 unit=kWh
